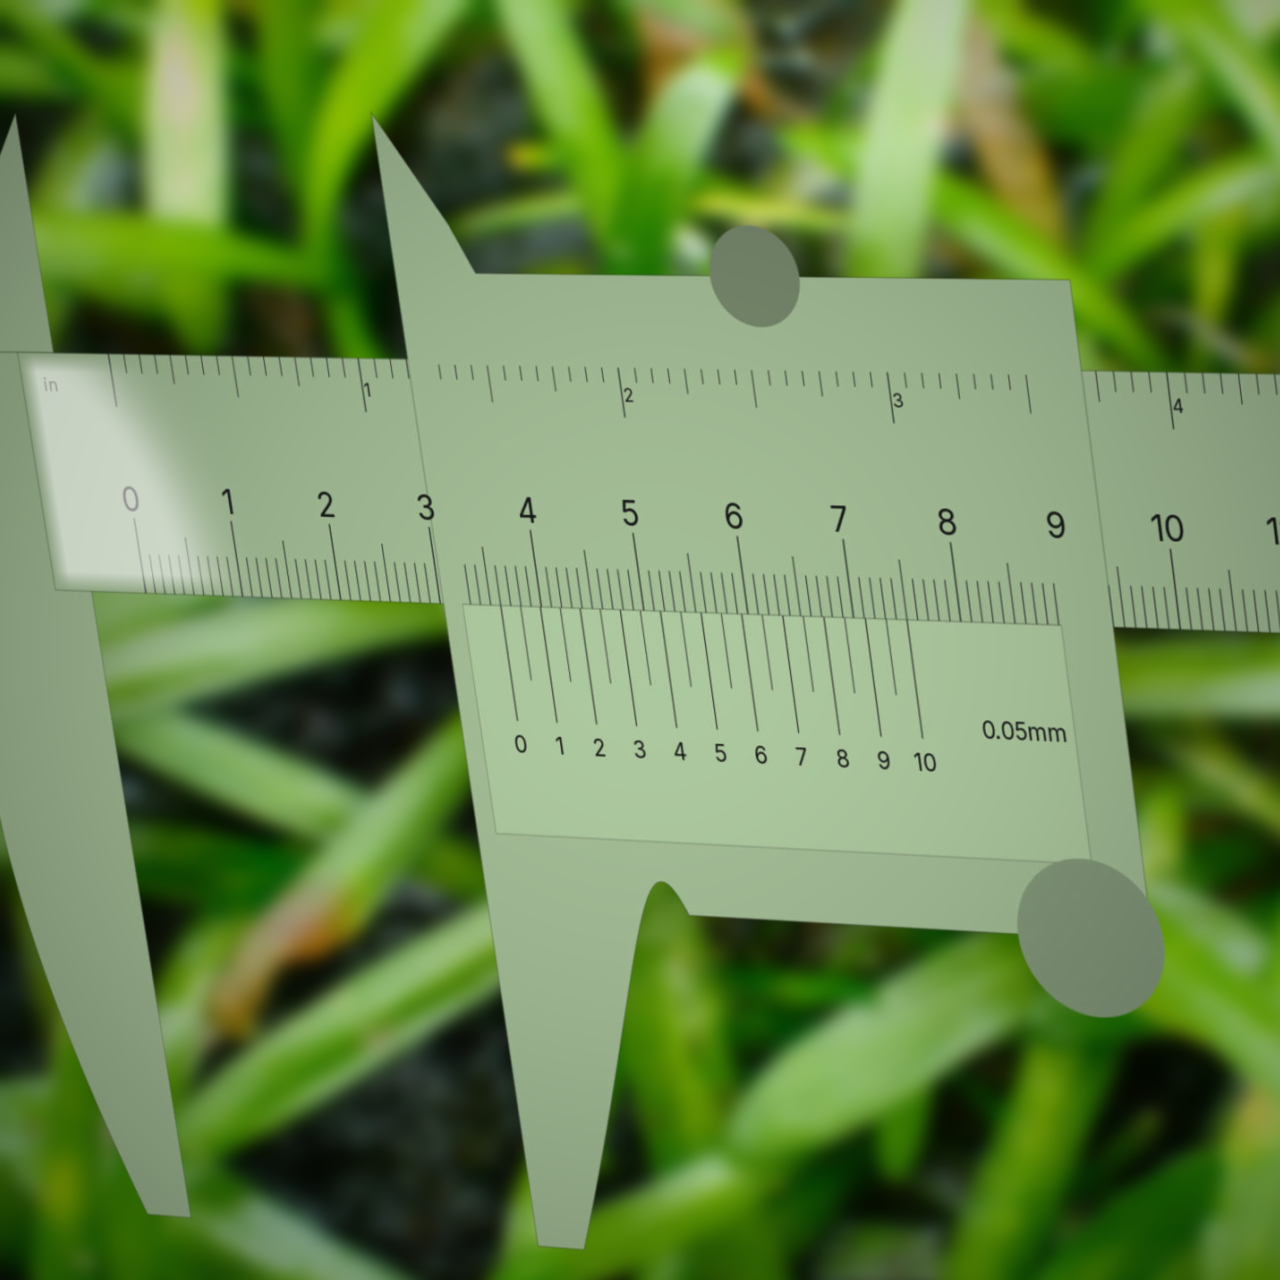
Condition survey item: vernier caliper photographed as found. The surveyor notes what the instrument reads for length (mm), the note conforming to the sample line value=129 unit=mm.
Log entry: value=36.0 unit=mm
